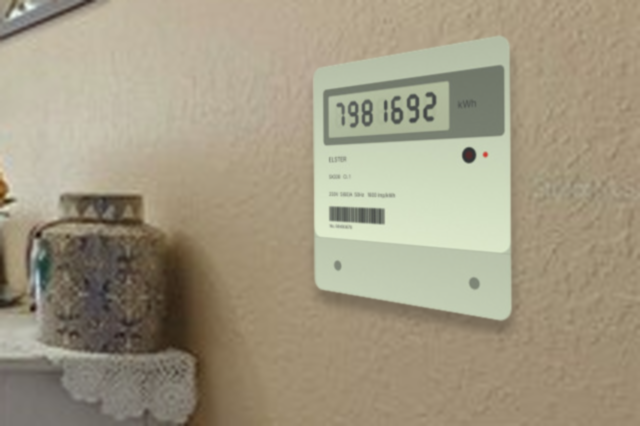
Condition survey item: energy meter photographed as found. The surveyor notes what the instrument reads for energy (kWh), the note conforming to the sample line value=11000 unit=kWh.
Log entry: value=7981692 unit=kWh
